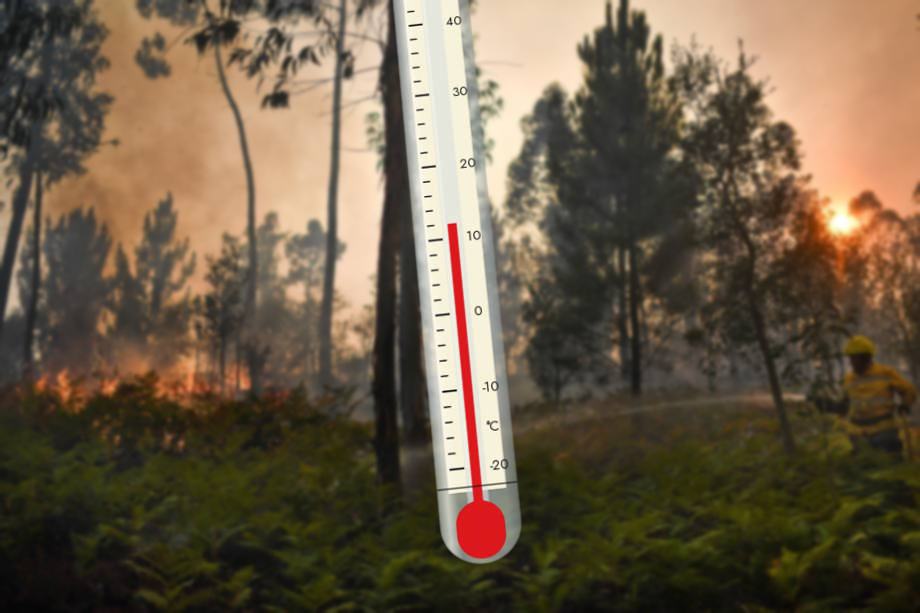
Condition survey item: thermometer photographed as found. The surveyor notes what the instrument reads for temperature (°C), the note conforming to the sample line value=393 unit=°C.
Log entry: value=12 unit=°C
